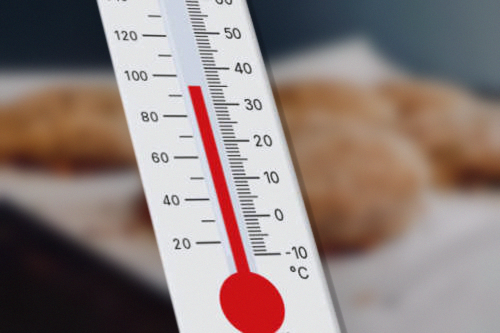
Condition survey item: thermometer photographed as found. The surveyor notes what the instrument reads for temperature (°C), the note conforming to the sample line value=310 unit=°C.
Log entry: value=35 unit=°C
